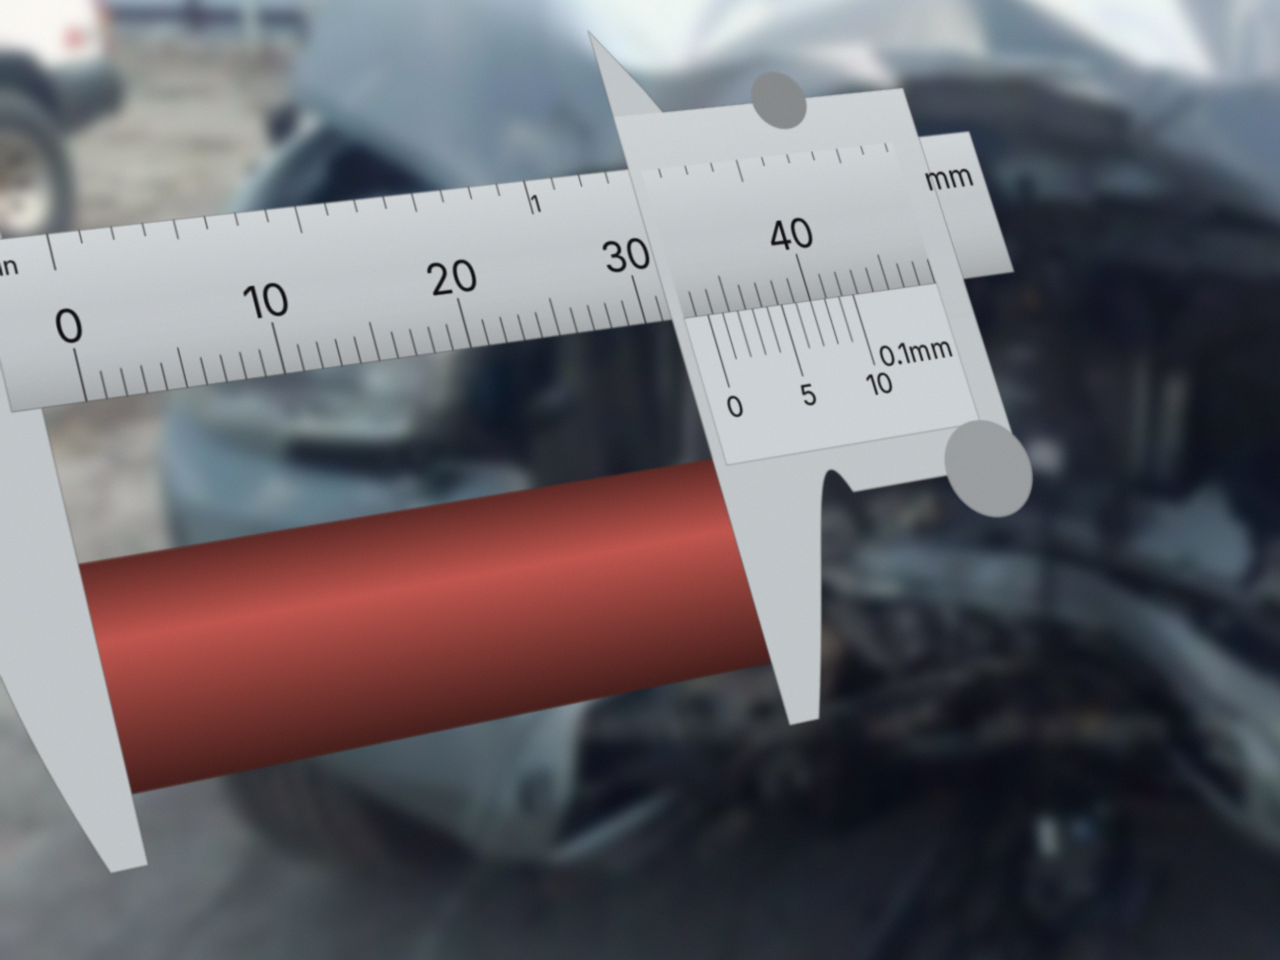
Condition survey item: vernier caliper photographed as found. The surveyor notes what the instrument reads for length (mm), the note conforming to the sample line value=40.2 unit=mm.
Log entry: value=33.7 unit=mm
